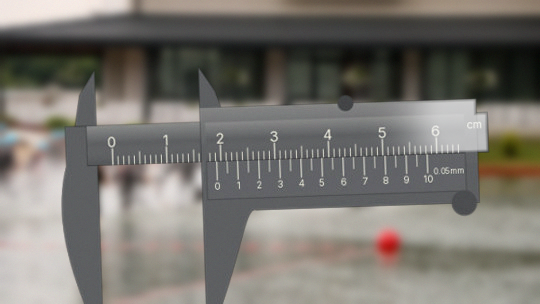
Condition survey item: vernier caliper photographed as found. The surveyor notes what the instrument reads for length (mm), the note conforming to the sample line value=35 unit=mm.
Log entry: value=19.2 unit=mm
